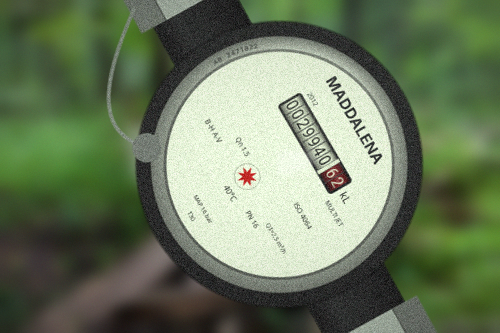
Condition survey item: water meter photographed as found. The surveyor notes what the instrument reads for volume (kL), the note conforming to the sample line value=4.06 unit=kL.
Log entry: value=29940.62 unit=kL
